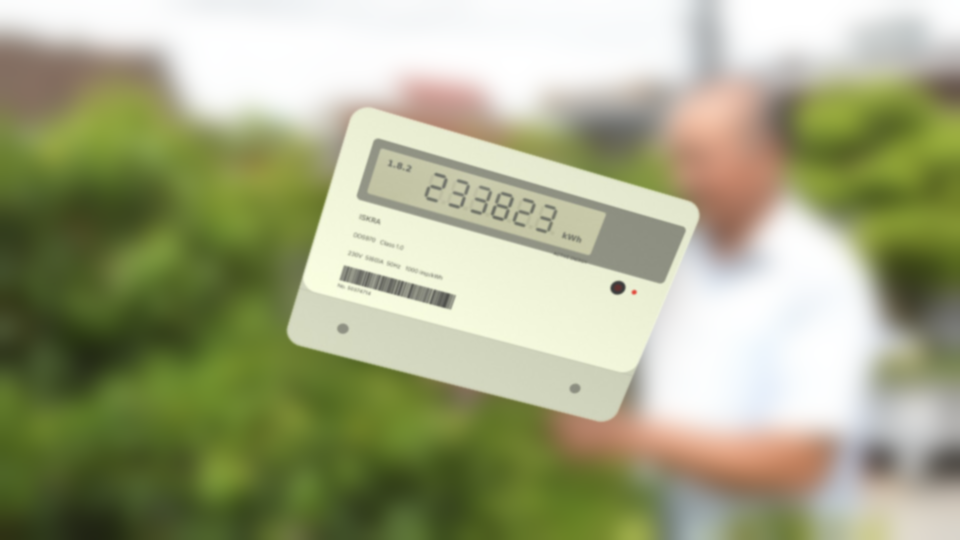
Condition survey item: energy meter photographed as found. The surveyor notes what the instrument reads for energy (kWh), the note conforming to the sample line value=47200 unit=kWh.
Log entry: value=233823 unit=kWh
